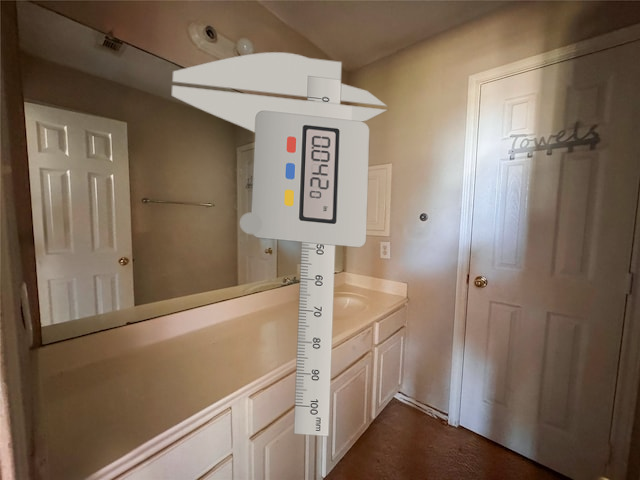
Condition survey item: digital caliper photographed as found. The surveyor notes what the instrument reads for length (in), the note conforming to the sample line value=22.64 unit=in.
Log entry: value=0.0420 unit=in
